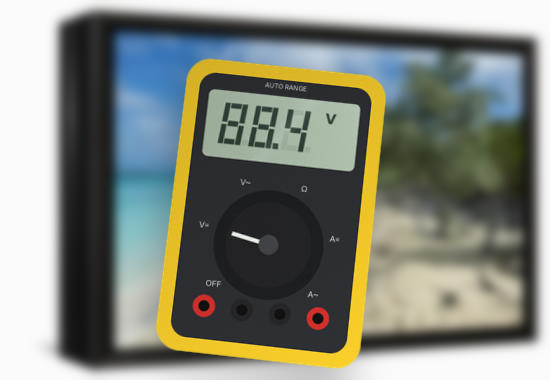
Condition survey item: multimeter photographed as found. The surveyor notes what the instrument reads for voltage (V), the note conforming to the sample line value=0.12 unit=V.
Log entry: value=88.4 unit=V
